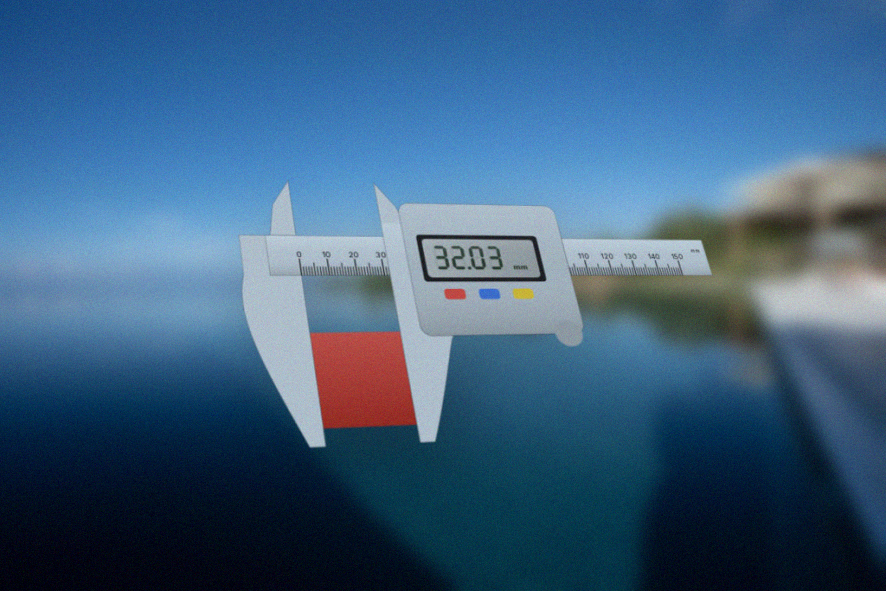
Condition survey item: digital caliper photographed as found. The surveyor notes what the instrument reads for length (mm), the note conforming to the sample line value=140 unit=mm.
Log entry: value=32.03 unit=mm
